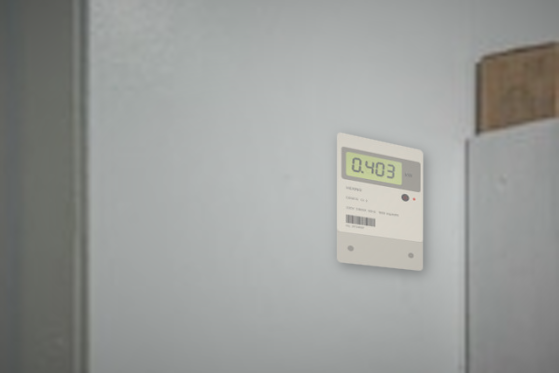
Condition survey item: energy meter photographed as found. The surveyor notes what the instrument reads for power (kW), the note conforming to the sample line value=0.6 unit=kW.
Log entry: value=0.403 unit=kW
